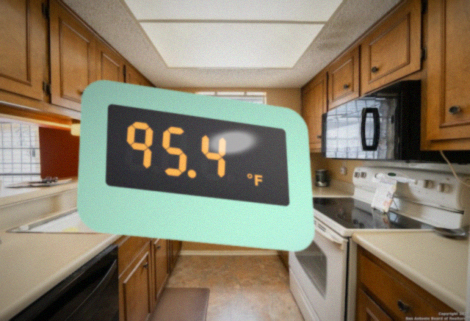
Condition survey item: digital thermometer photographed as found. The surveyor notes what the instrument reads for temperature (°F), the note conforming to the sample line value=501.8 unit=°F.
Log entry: value=95.4 unit=°F
